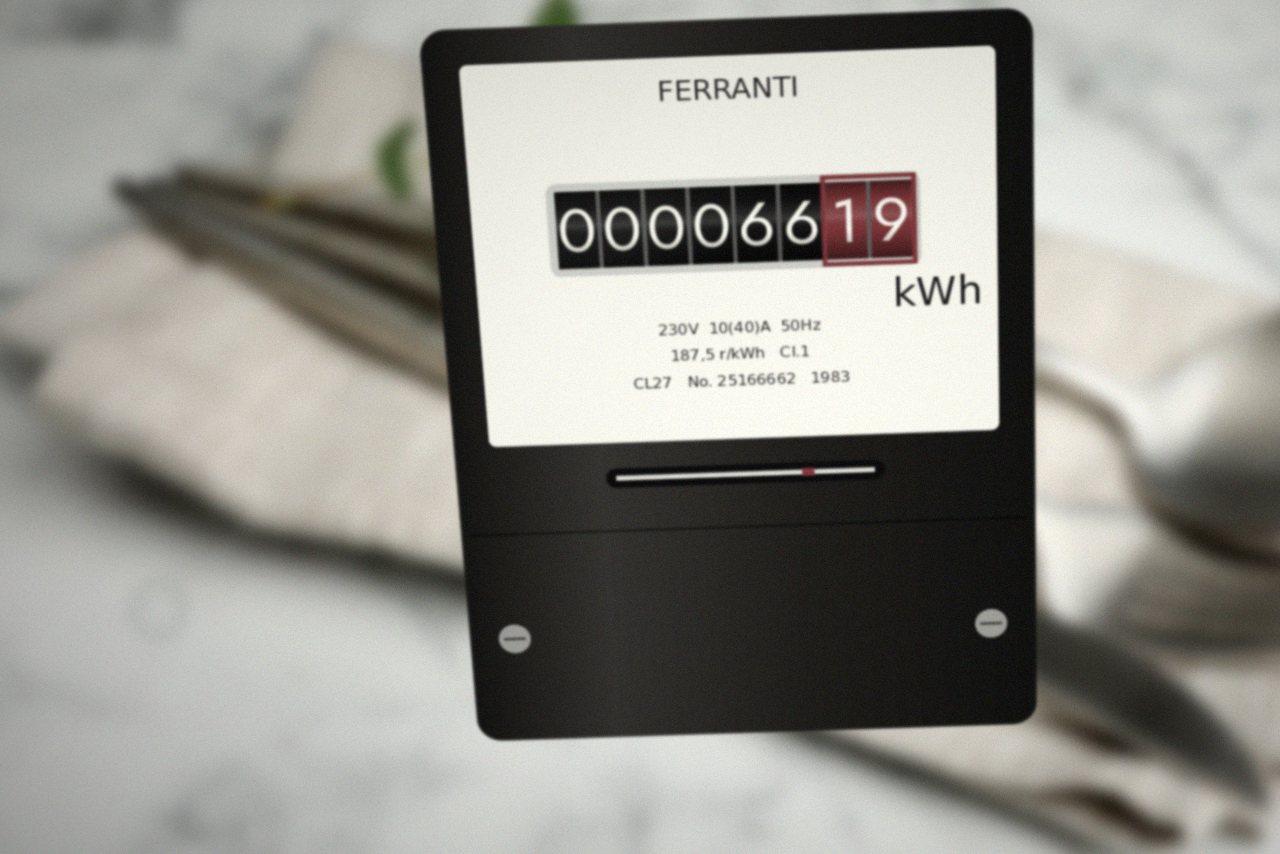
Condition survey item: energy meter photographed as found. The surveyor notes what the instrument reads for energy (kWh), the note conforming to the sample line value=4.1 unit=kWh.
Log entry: value=66.19 unit=kWh
